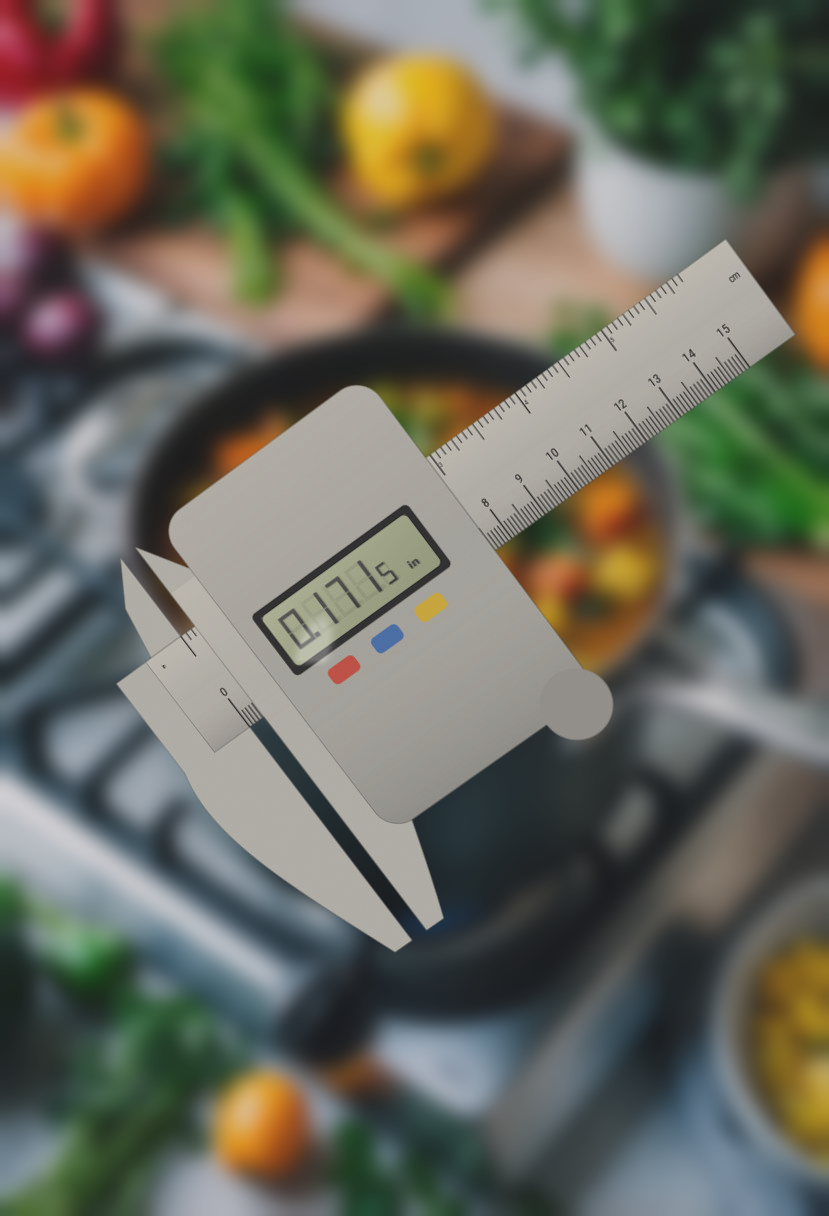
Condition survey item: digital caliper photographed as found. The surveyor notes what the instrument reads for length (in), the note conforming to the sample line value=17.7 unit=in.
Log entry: value=0.1715 unit=in
